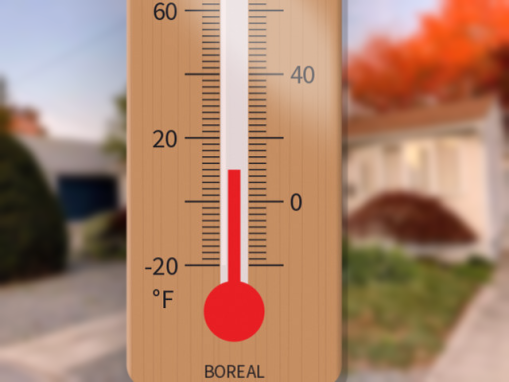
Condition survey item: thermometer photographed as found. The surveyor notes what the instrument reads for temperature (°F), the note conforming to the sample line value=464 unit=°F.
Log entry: value=10 unit=°F
